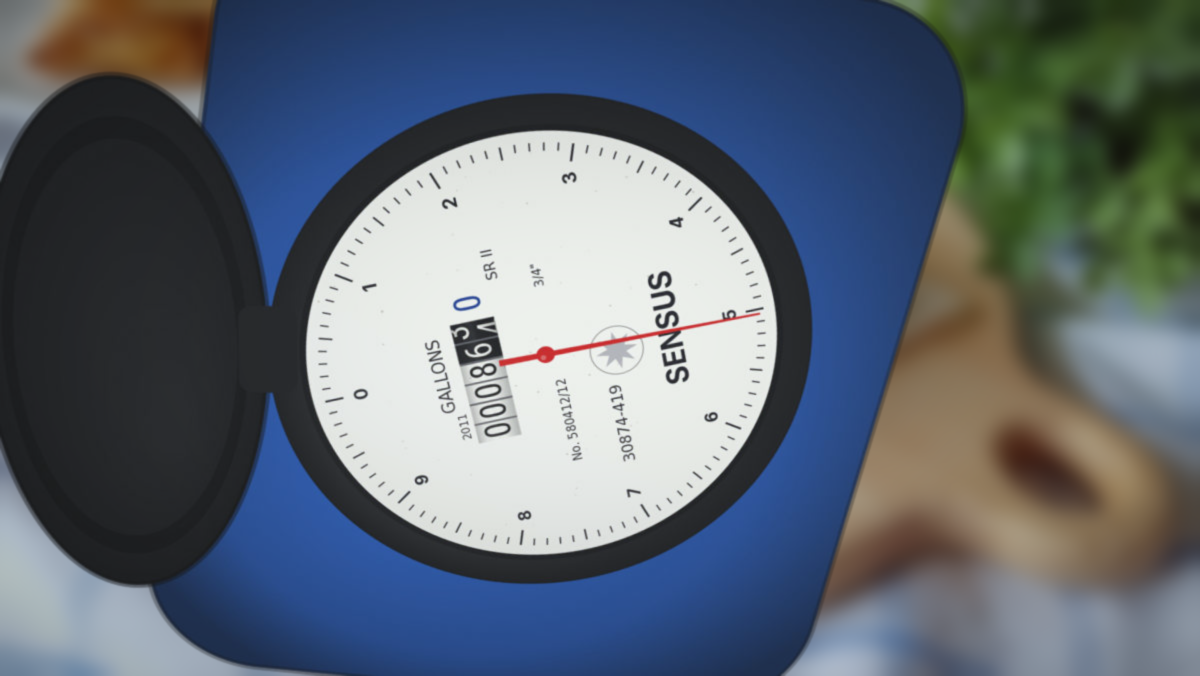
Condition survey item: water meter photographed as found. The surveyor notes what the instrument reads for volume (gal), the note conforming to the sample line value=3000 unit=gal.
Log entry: value=8635.0 unit=gal
